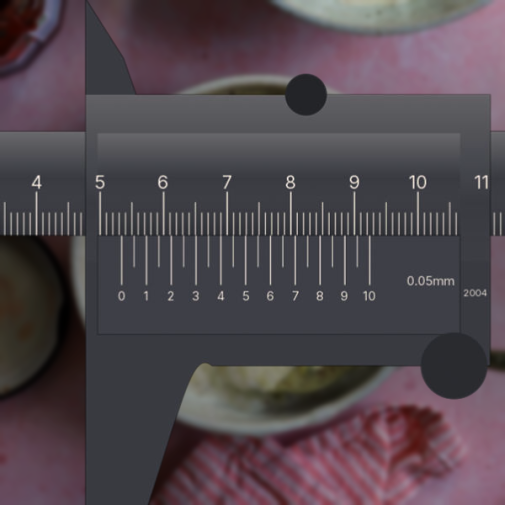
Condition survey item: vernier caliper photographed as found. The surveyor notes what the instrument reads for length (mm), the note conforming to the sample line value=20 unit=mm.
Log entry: value=53.4 unit=mm
